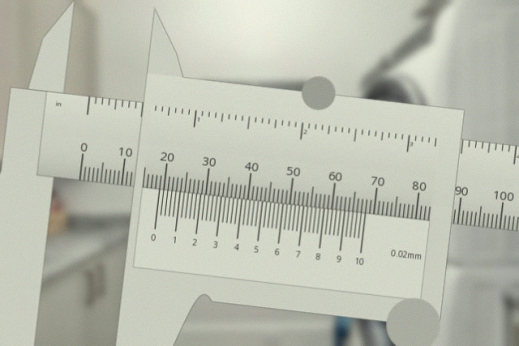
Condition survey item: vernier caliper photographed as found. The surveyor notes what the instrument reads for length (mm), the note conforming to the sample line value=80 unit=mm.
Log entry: value=19.0 unit=mm
